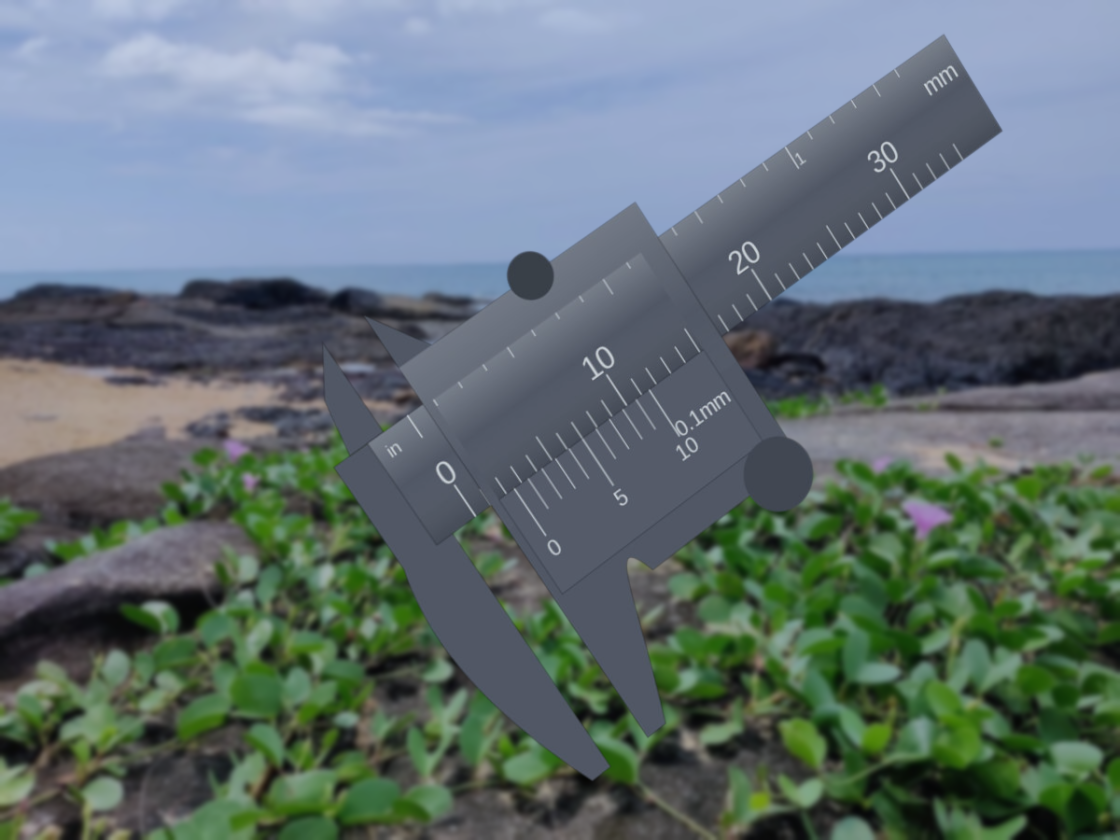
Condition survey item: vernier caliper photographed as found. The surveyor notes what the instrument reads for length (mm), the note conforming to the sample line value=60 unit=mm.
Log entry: value=2.5 unit=mm
